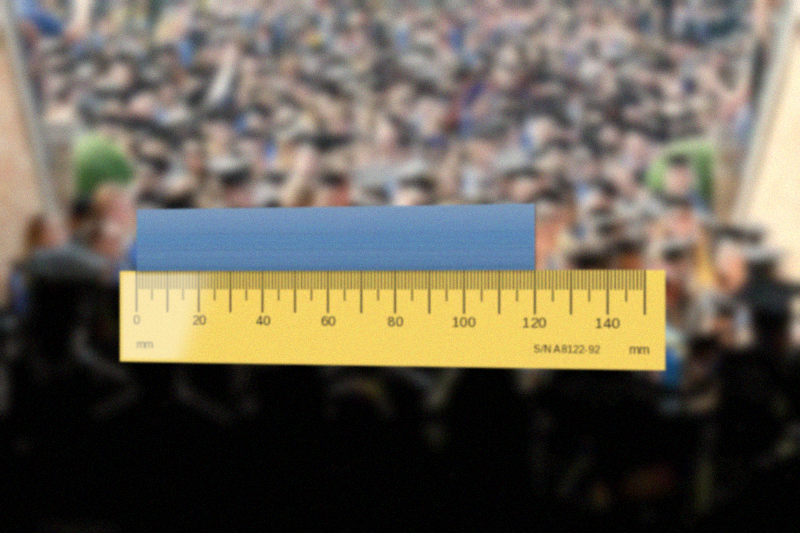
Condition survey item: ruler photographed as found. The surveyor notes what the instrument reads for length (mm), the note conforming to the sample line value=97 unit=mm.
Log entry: value=120 unit=mm
